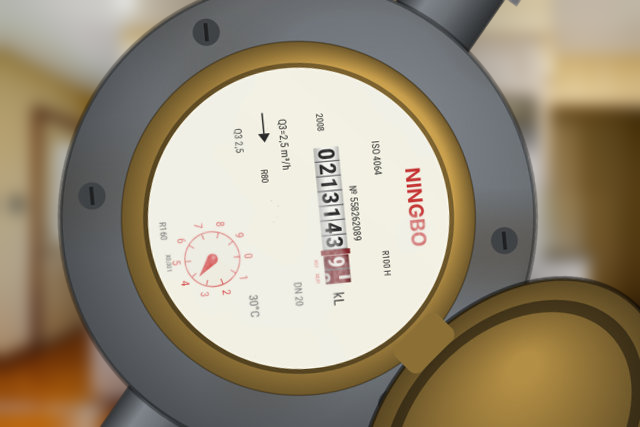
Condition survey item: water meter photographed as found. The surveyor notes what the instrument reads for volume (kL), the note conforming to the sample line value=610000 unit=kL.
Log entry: value=213143.913 unit=kL
